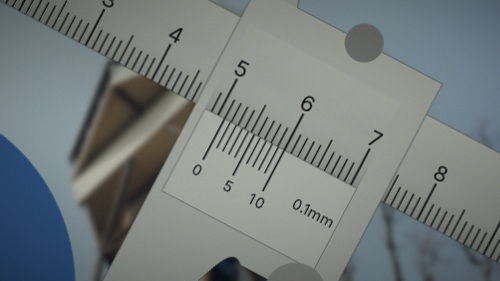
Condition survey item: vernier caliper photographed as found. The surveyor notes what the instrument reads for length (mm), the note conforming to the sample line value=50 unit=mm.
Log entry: value=51.0 unit=mm
